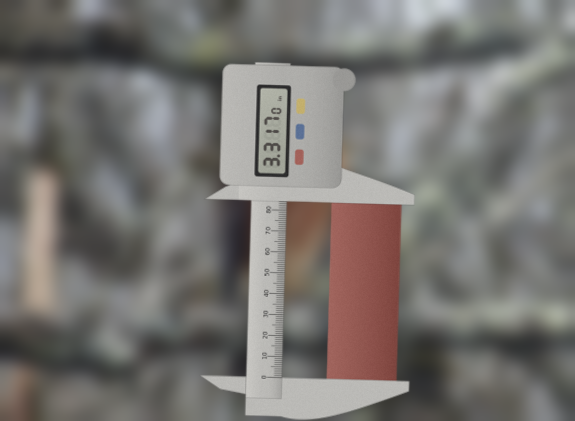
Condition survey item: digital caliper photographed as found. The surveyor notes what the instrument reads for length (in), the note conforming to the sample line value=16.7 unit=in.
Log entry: value=3.3170 unit=in
